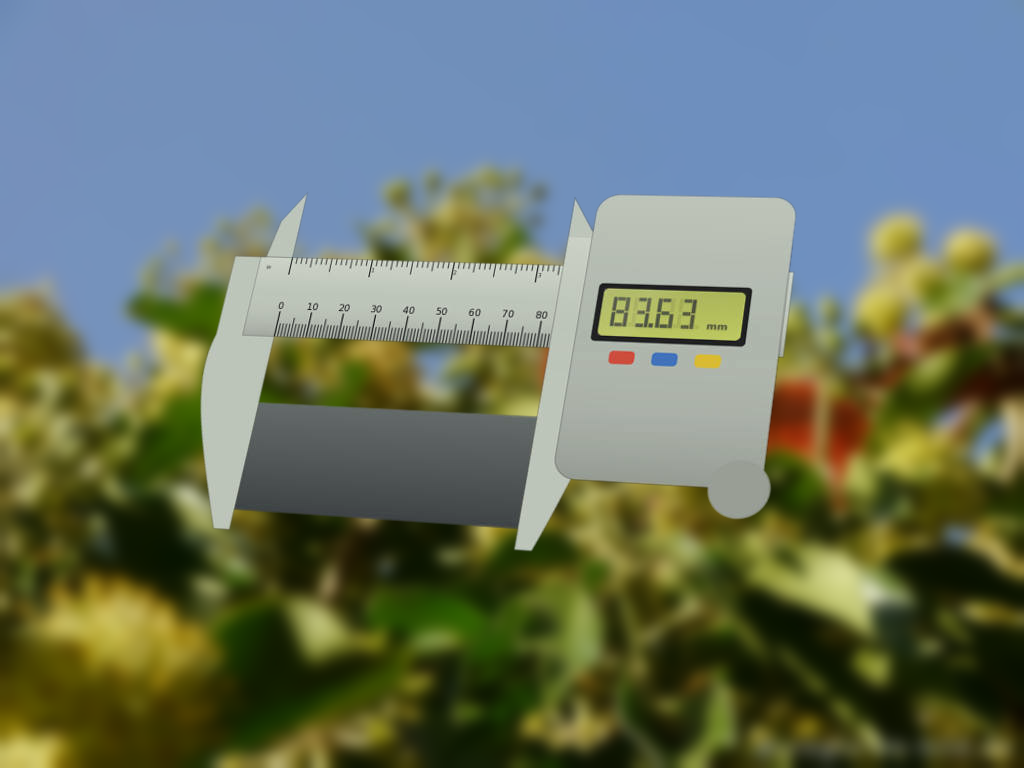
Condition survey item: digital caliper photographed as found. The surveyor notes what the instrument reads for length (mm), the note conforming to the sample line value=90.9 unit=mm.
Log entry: value=83.63 unit=mm
